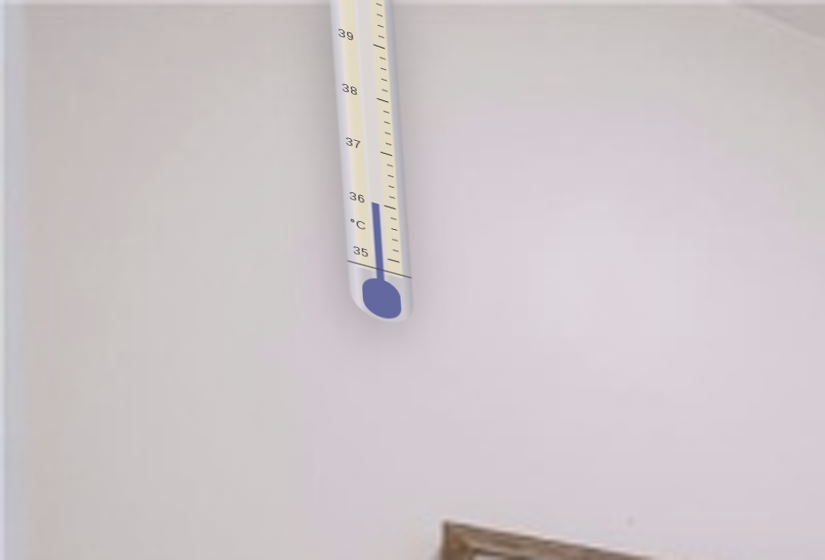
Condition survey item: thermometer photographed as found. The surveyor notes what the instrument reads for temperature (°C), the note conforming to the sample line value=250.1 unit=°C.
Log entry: value=36 unit=°C
